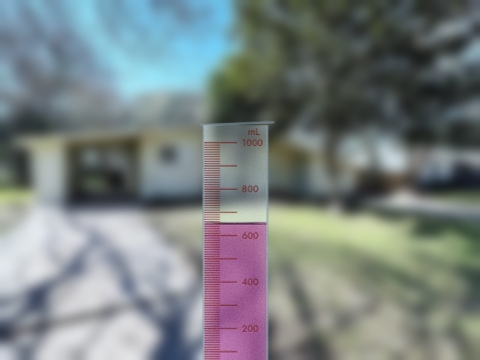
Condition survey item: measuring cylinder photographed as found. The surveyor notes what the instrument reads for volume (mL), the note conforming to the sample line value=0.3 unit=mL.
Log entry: value=650 unit=mL
